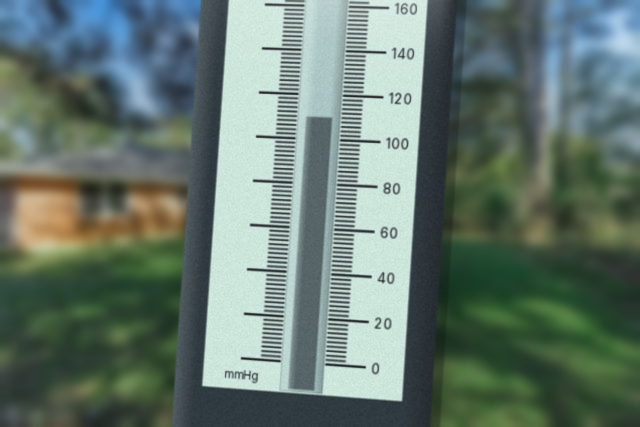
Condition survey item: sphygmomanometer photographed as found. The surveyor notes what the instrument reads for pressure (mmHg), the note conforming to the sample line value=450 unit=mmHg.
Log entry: value=110 unit=mmHg
